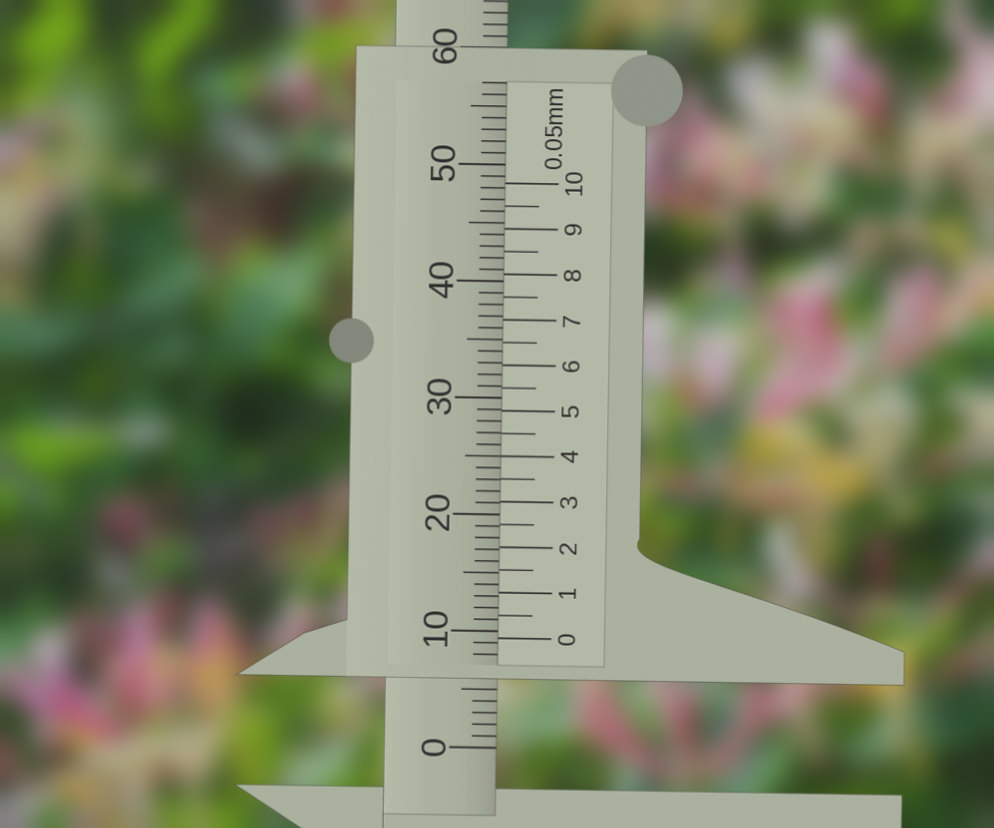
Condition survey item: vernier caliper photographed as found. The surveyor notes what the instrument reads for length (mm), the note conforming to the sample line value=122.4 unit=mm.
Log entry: value=9.4 unit=mm
